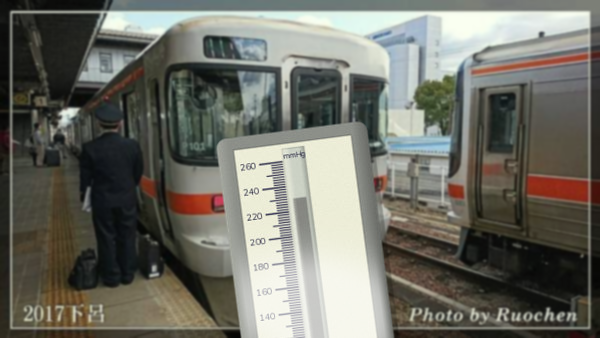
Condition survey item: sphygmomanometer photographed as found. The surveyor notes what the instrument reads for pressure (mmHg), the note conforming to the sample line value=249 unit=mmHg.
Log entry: value=230 unit=mmHg
